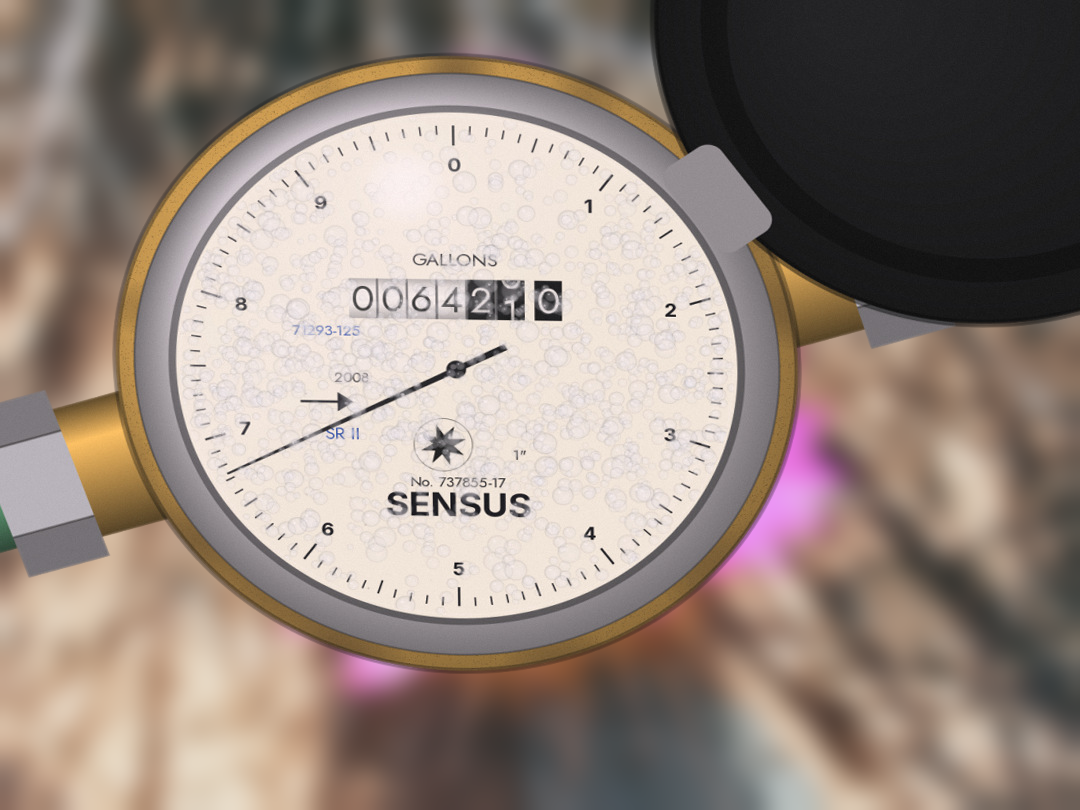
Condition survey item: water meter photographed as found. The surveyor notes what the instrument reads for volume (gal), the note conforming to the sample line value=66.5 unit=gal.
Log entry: value=64206.7 unit=gal
